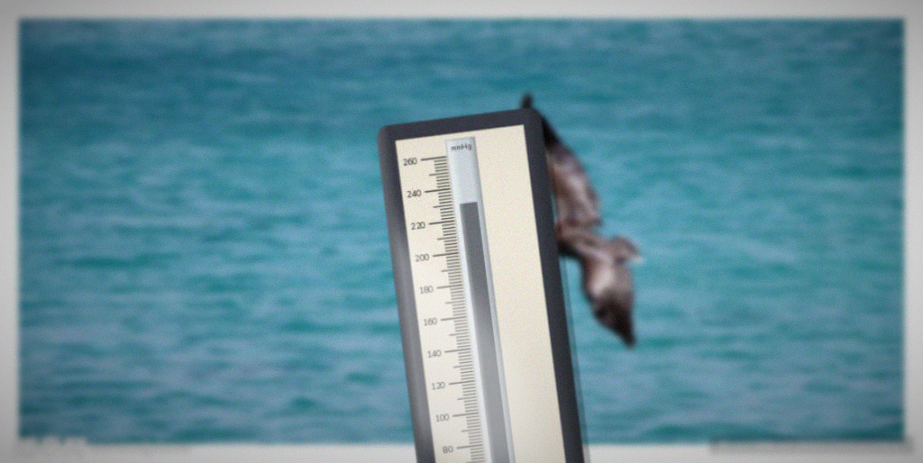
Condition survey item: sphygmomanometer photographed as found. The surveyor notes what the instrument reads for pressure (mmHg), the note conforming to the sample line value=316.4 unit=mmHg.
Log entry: value=230 unit=mmHg
